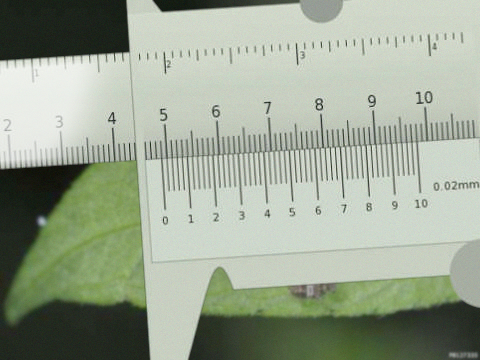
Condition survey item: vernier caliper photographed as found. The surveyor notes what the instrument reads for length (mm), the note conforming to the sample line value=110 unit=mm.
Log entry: value=49.0 unit=mm
